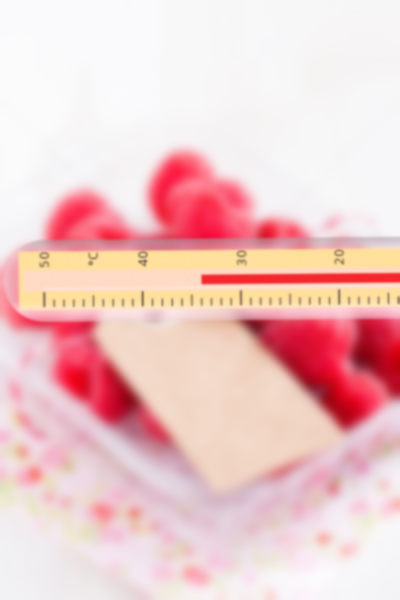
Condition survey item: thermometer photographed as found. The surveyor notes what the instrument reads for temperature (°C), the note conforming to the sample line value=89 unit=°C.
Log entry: value=34 unit=°C
